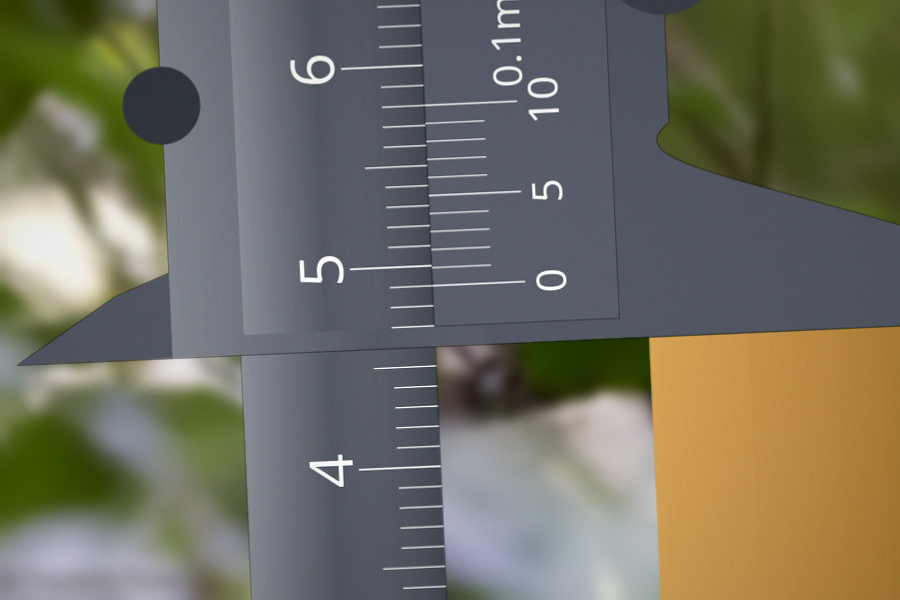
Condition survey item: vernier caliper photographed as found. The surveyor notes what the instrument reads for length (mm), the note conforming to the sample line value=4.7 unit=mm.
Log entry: value=49.0 unit=mm
